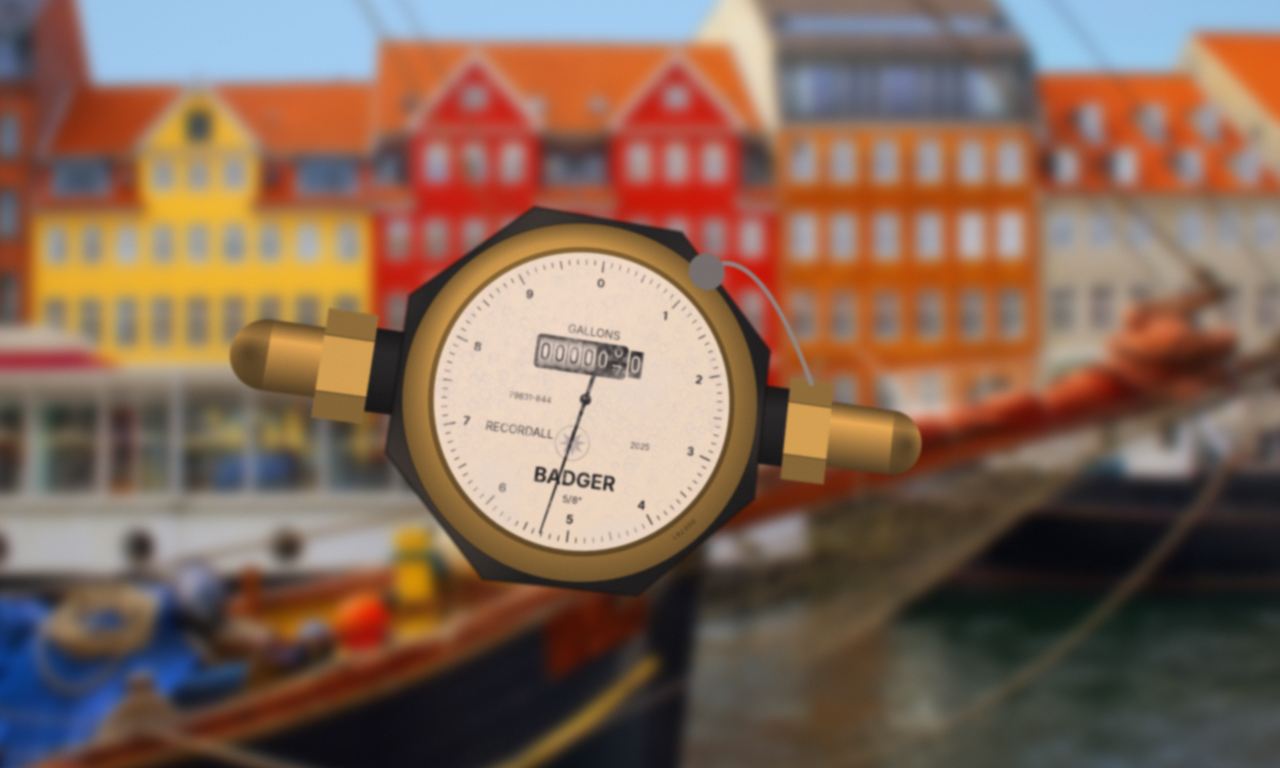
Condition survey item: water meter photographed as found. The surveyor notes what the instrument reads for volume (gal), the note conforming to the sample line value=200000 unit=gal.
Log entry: value=65.3 unit=gal
